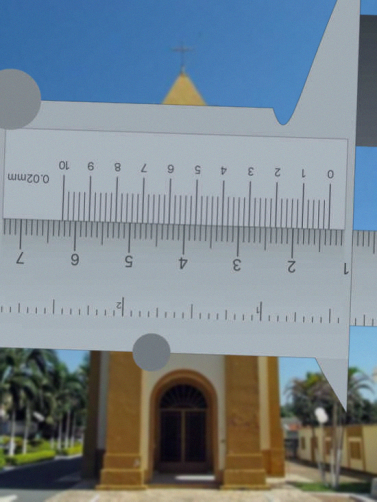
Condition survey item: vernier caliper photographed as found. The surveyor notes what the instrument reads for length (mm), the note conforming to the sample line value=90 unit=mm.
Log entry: value=13.4 unit=mm
